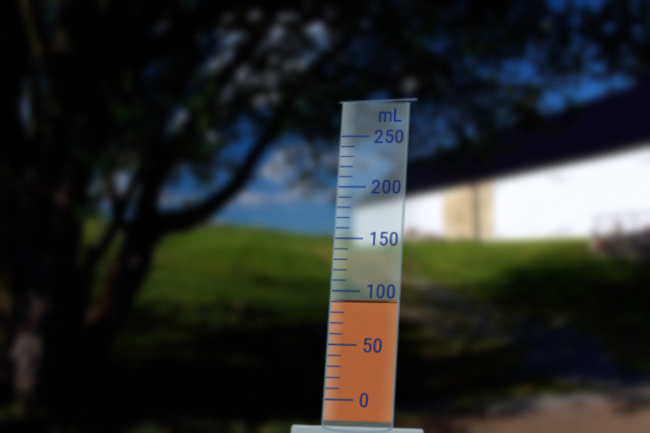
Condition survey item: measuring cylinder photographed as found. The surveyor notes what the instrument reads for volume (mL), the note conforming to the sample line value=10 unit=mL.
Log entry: value=90 unit=mL
